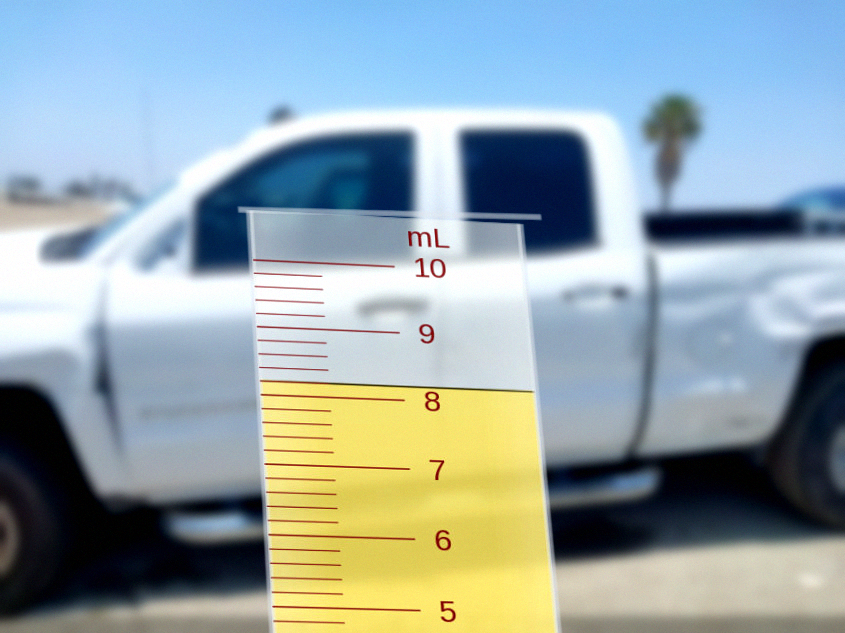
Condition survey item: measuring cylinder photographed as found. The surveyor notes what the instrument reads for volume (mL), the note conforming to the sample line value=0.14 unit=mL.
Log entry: value=8.2 unit=mL
